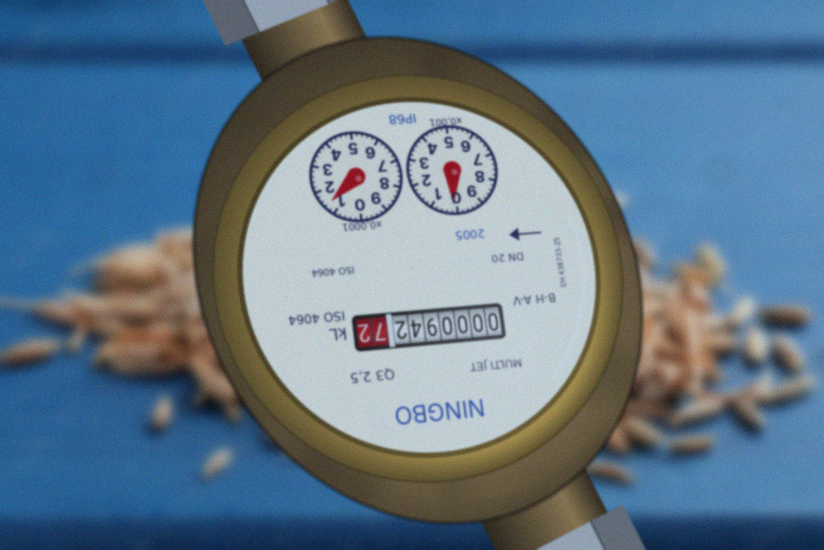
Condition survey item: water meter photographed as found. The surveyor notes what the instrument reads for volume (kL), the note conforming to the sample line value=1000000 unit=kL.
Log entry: value=942.7201 unit=kL
